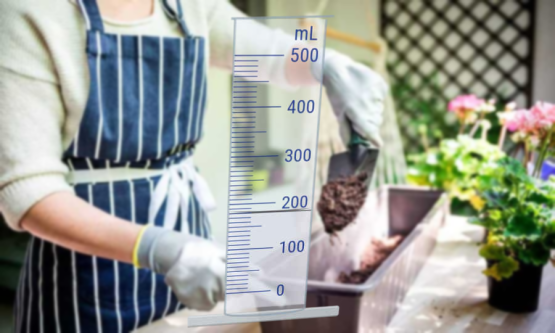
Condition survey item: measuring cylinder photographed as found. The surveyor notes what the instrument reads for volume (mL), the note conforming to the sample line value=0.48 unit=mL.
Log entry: value=180 unit=mL
